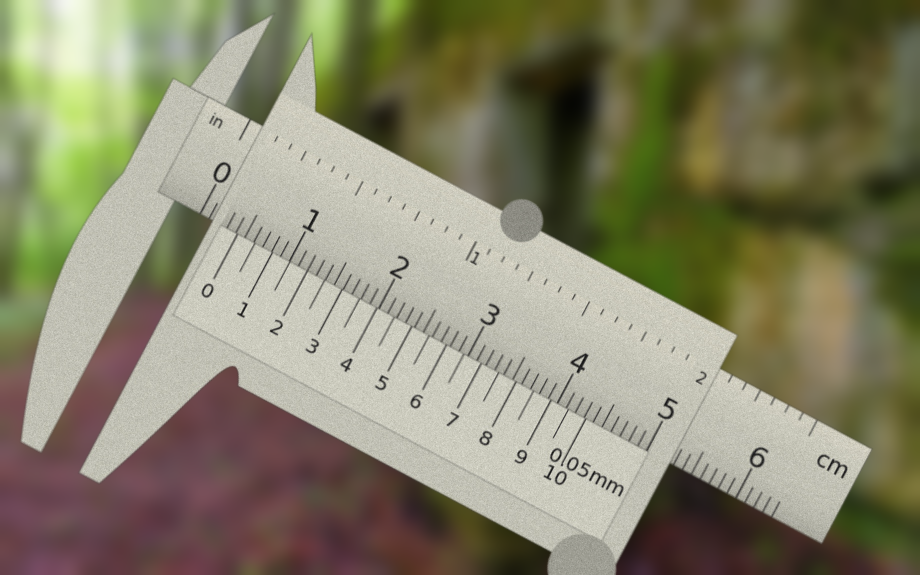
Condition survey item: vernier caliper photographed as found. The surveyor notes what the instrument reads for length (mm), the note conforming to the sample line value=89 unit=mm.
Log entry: value=4.2 unit=mm
